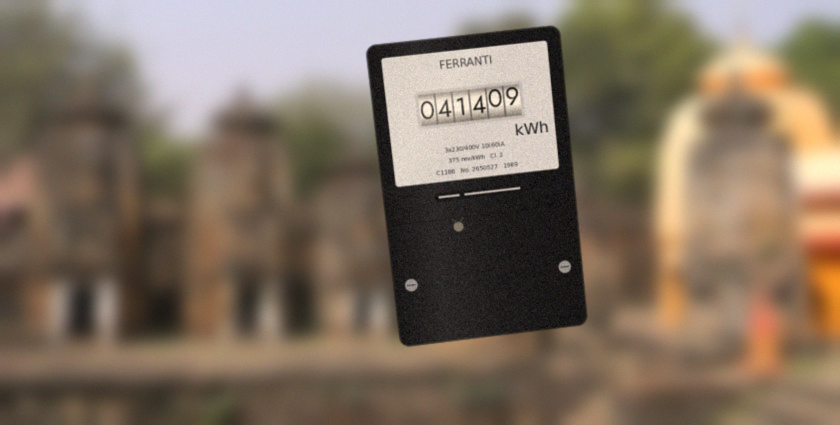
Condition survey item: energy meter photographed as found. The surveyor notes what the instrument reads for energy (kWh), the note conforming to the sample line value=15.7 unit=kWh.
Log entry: value=41409 unit=kWh
